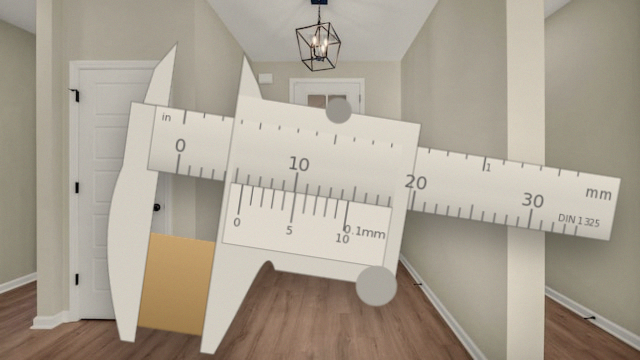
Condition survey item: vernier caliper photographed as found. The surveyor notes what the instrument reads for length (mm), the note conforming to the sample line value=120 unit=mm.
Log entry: value=5.6 unit=mm
